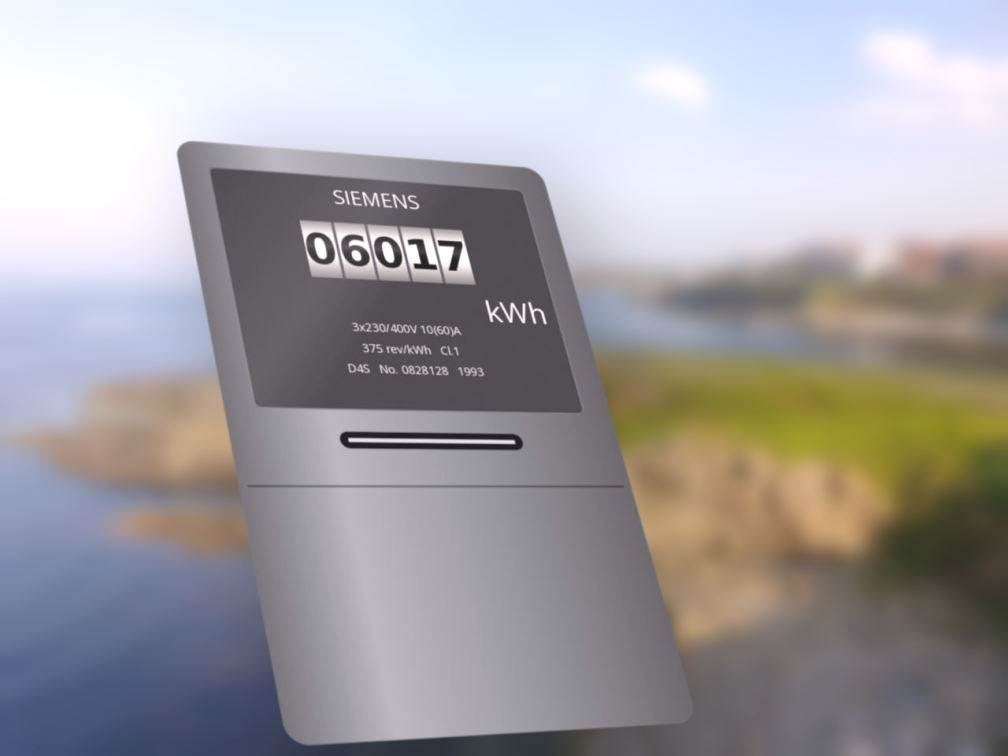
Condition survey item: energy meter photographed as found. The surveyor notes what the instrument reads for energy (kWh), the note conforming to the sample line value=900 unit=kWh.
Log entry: value=6017 unit=kWh
